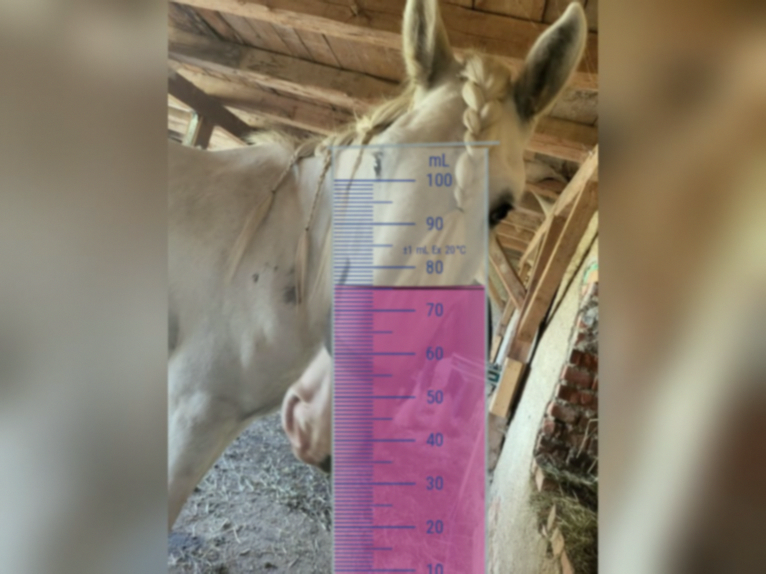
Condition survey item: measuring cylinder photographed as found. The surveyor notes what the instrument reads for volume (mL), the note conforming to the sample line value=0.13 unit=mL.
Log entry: value=75 unit=mL
